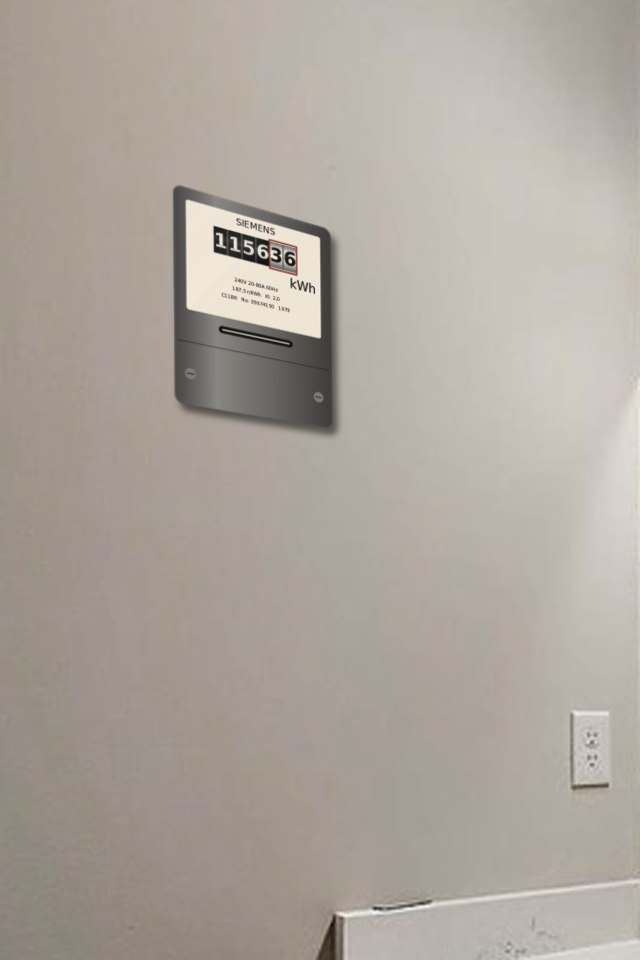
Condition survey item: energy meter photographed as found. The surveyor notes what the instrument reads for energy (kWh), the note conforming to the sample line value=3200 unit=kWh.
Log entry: value=1156.36 unit=kWh
